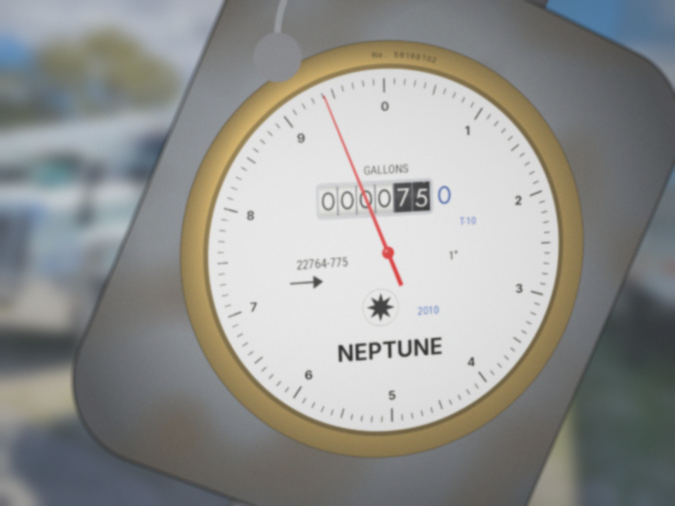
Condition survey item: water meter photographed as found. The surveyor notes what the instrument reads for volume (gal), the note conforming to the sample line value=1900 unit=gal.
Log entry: value=749.4 unit=gal
